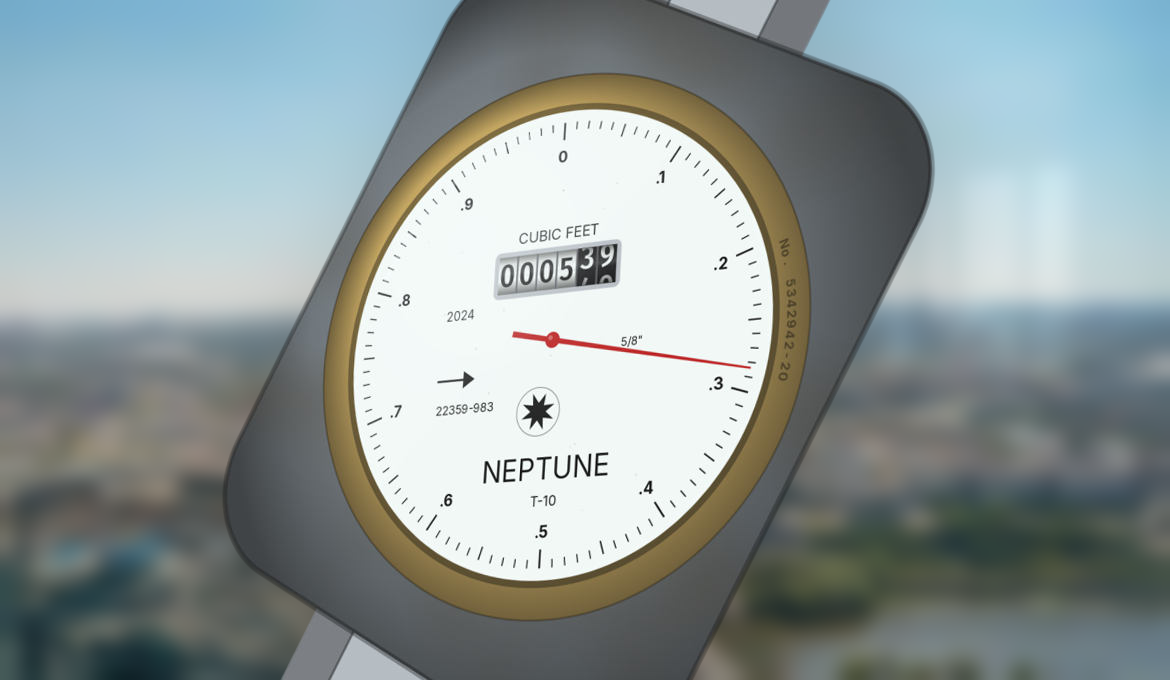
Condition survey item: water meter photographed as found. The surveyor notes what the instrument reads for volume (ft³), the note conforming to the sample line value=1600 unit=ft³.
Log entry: value=539.28 unit=ft³
